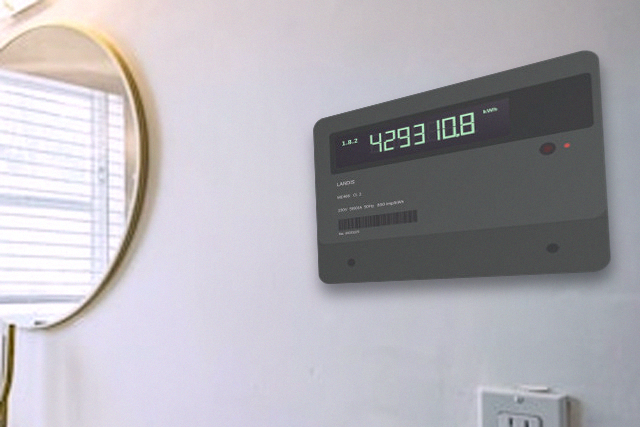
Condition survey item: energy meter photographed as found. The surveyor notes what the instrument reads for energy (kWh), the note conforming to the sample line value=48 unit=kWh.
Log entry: value=429310.8 unit=kWh
